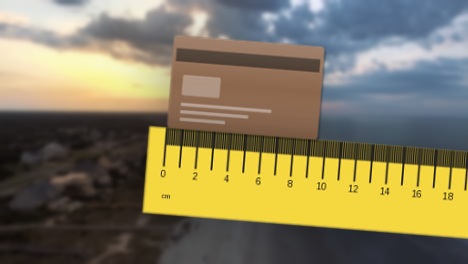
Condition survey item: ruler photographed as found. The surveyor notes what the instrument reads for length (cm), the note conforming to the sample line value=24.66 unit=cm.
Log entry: value=9.5 unit=cm
